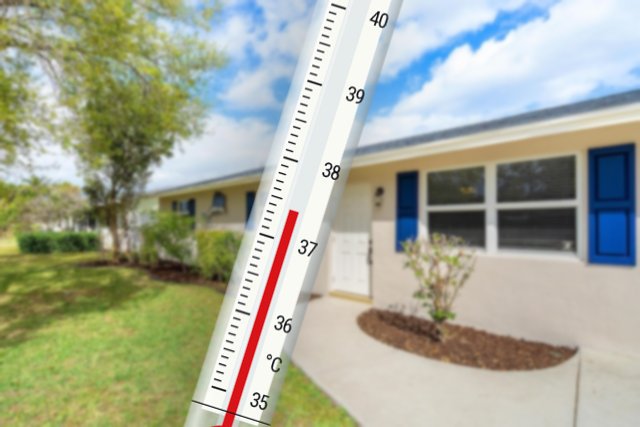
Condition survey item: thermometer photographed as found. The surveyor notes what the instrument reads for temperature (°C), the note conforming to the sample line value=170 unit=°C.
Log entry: value=37.4 unit=°C
